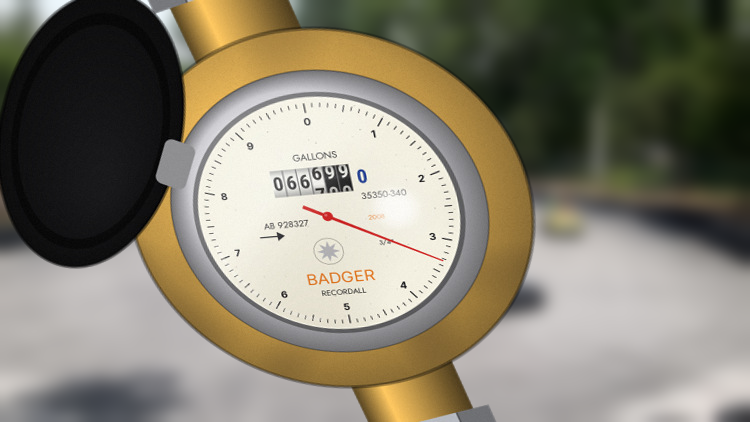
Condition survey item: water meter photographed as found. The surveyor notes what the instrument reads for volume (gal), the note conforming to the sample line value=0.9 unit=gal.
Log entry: value=666993.3 unit=gal
